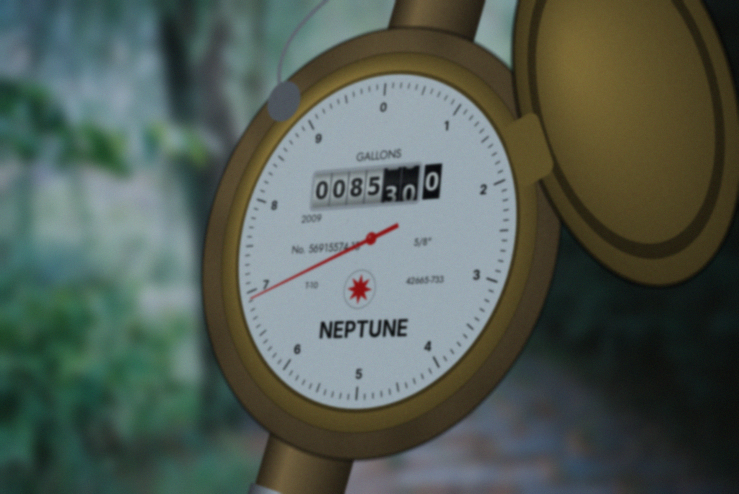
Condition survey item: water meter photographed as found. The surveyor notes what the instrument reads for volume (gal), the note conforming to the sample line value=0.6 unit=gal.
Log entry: value=85296.9 unit=gal
